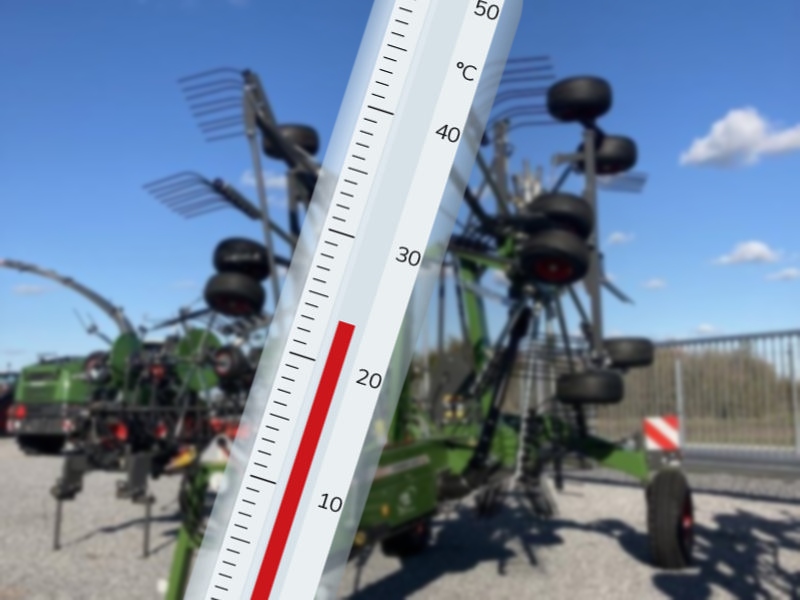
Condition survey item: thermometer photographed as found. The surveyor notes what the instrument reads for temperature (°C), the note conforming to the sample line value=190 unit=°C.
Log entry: value=23.5 unit=°C
